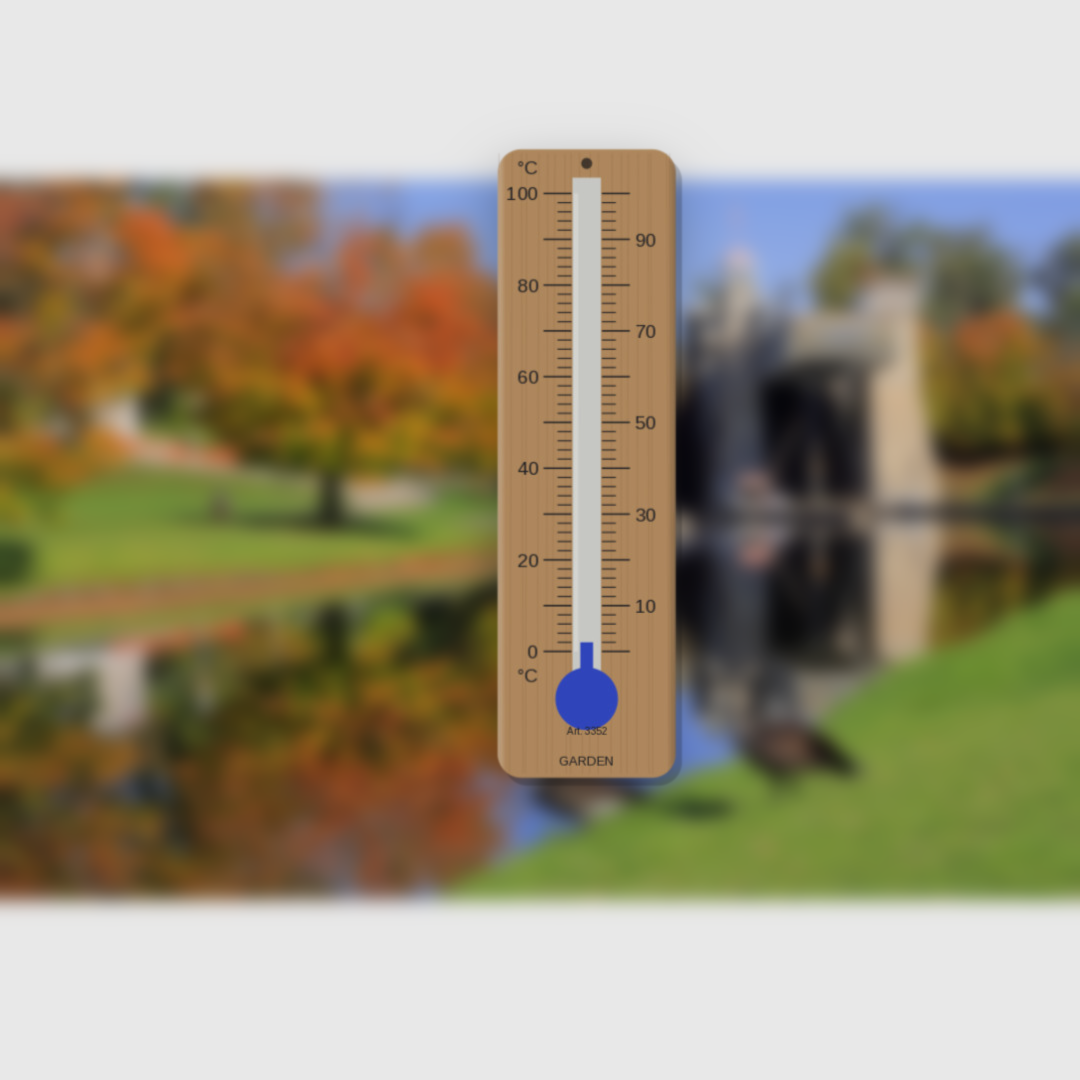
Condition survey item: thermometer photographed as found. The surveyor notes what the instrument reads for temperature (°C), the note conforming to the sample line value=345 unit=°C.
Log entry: value=2 unit=°C
